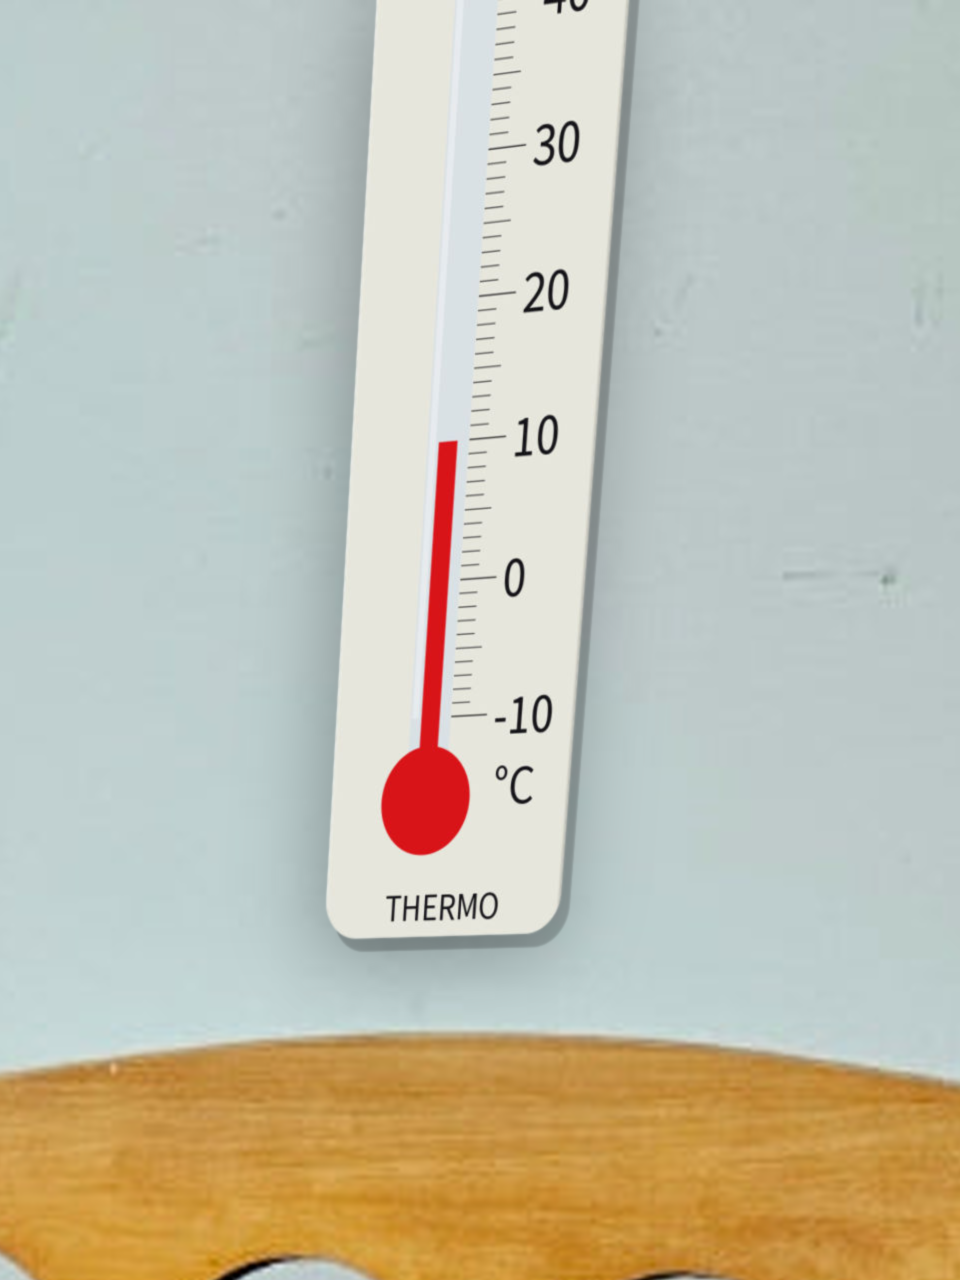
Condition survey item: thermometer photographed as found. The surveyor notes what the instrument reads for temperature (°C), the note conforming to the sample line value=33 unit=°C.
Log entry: value=10 unit=°C
